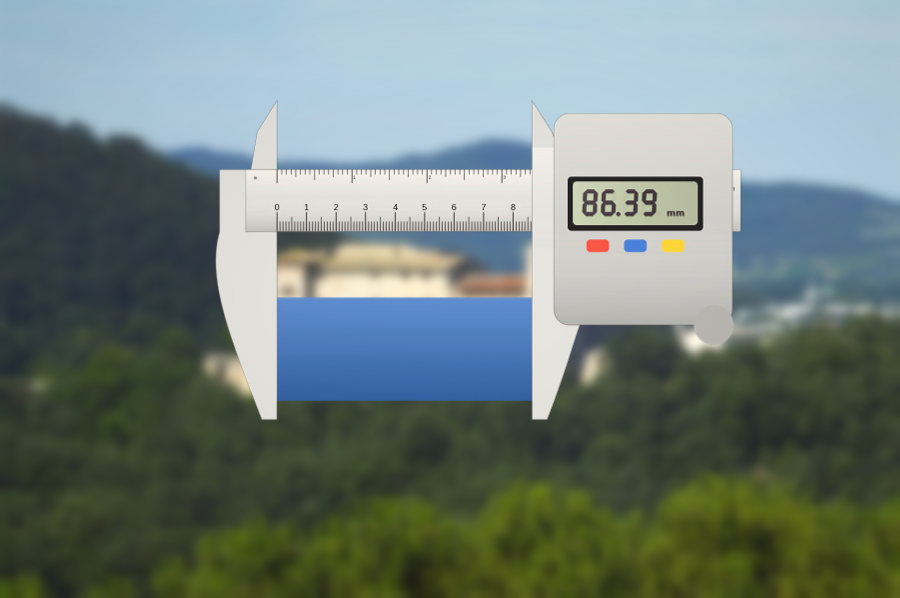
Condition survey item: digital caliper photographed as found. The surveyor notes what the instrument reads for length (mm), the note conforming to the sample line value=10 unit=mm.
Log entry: value=86.39 unit=mm
